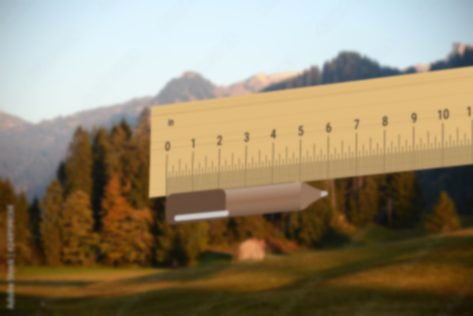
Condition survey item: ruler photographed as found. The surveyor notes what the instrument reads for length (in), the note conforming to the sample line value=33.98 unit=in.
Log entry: value=6 unit=in
